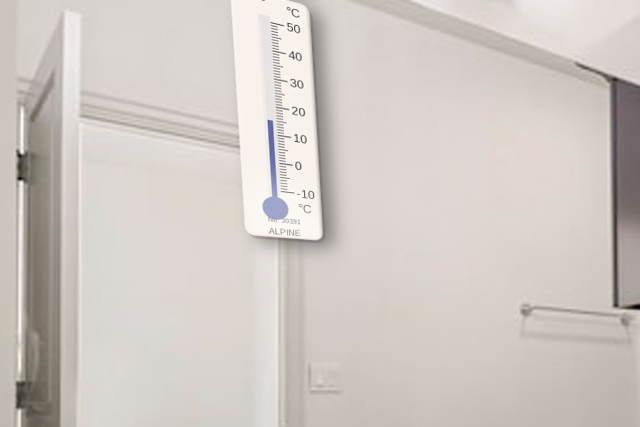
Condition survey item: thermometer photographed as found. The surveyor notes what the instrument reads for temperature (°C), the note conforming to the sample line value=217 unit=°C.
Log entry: value=15 unit=°C
